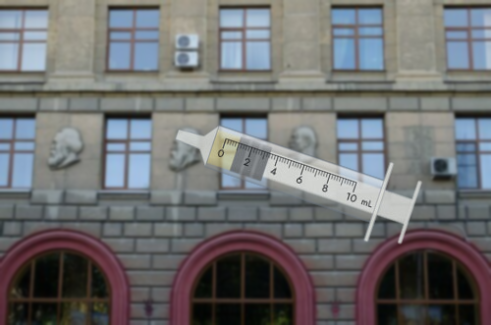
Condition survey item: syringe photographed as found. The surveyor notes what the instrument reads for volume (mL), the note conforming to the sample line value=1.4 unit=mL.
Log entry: value=1 unit=mL
